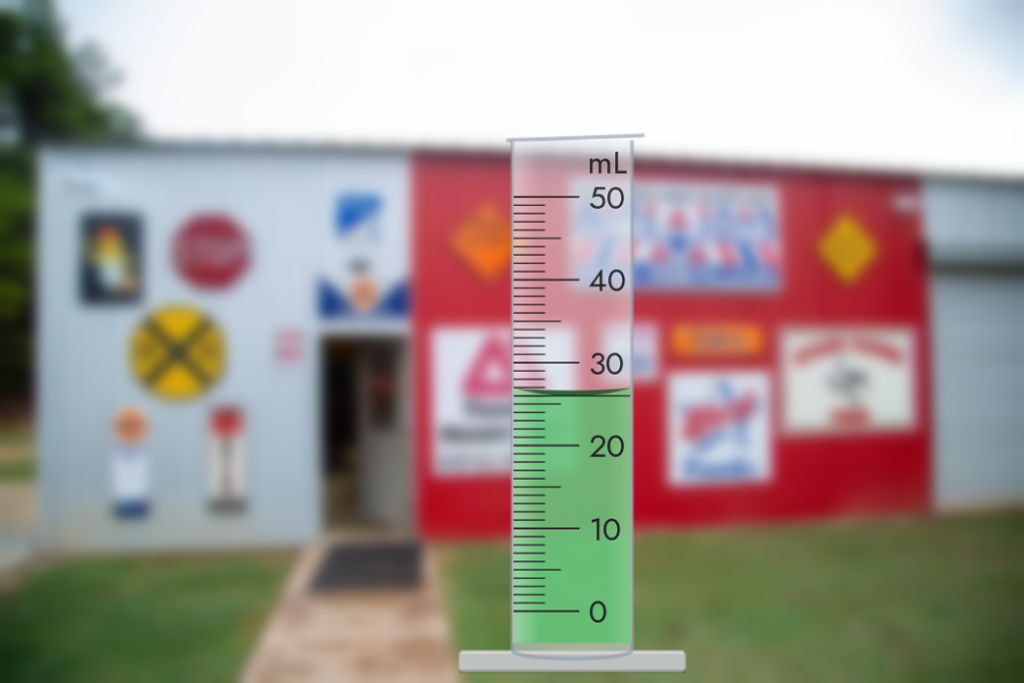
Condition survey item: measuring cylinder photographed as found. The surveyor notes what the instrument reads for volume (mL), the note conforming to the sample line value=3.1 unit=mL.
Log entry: value=26 unit=mL
